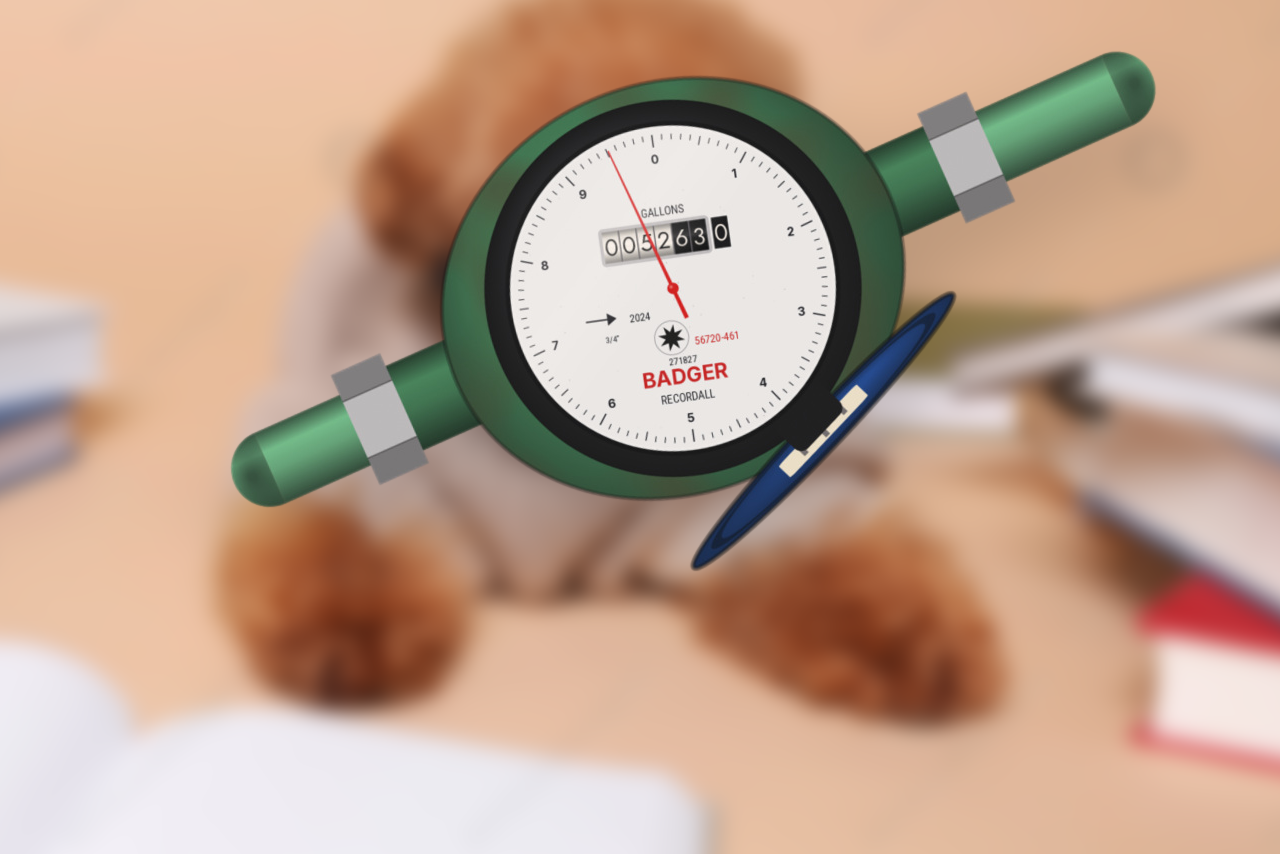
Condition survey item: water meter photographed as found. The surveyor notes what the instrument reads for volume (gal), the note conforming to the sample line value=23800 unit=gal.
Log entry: value=52629.5 unit=gal
